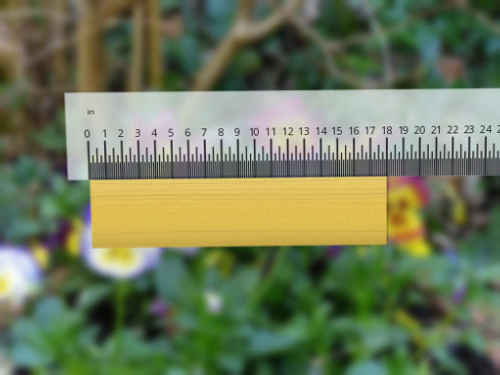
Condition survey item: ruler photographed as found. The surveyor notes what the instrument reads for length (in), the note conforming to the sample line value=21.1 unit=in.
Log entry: value=18 unit=in
